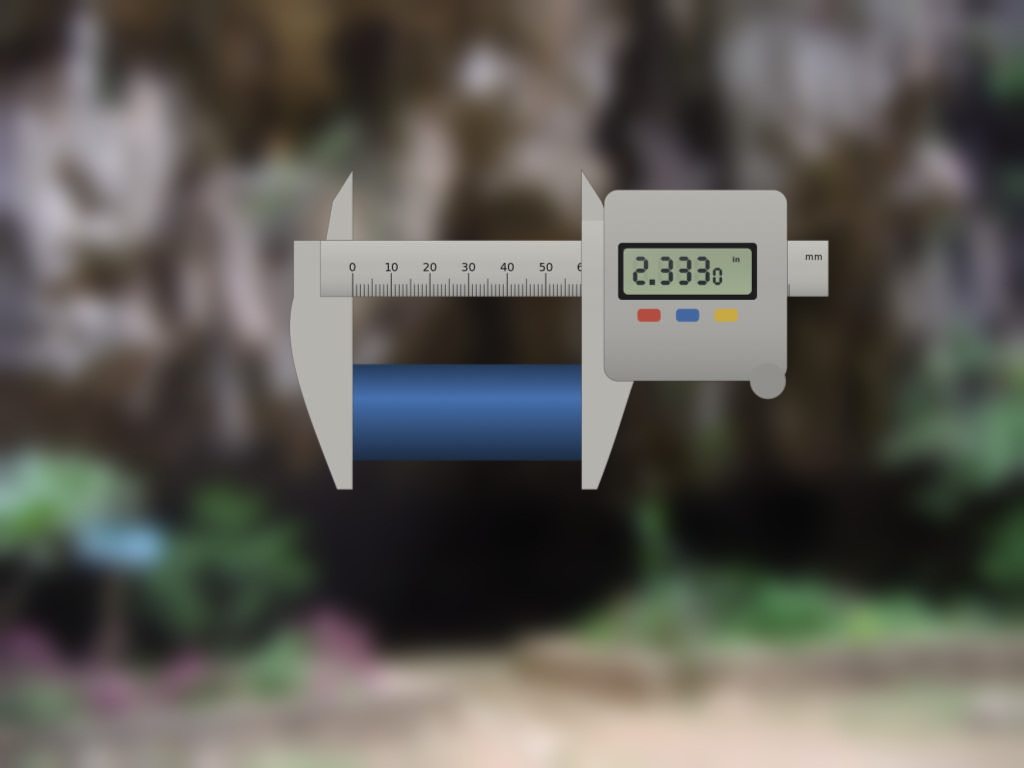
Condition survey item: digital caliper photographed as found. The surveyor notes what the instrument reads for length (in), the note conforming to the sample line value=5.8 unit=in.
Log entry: value=2.3330 unit=in
